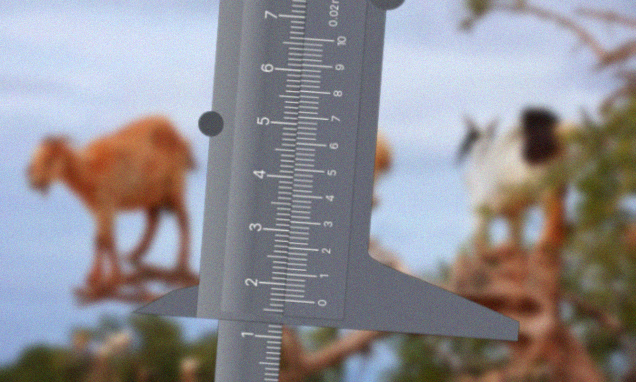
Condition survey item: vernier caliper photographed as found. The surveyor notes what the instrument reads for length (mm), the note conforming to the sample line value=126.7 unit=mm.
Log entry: value=17.0 unit=mm
